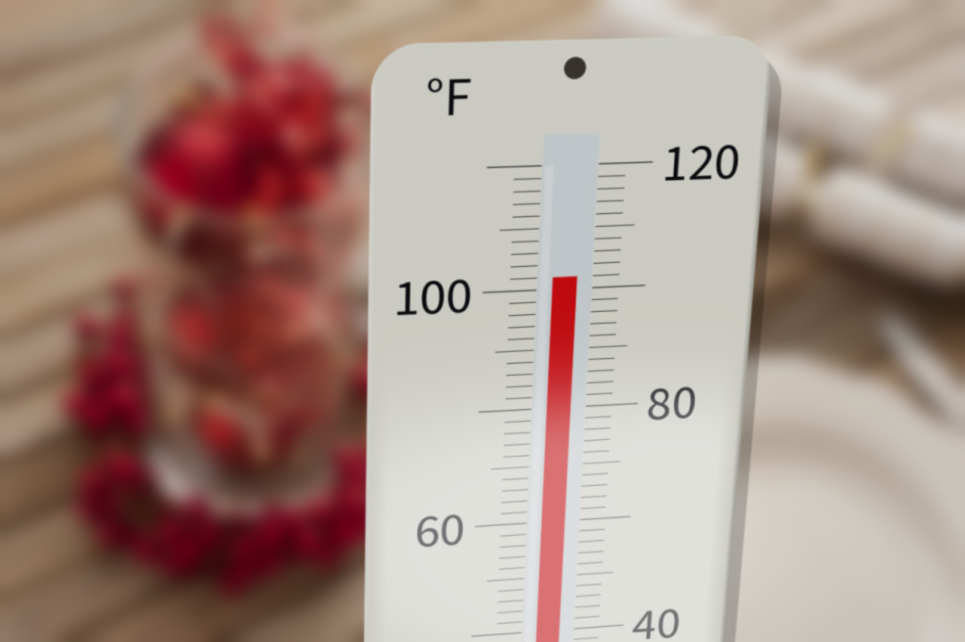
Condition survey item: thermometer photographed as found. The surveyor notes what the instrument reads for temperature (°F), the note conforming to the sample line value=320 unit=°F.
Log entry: value=102 unit=°F
